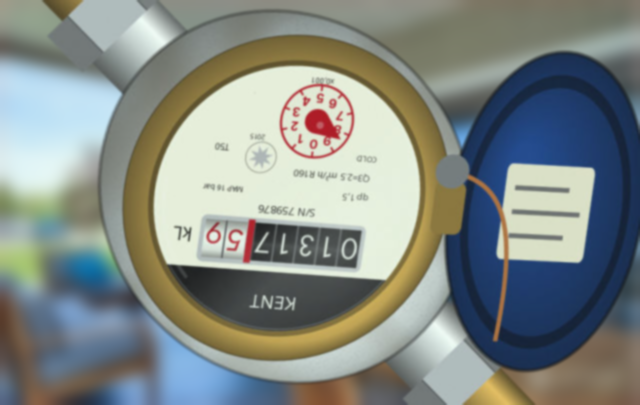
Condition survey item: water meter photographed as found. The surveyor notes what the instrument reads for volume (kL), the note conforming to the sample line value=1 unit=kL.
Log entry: value=1317.588 unit=kL
